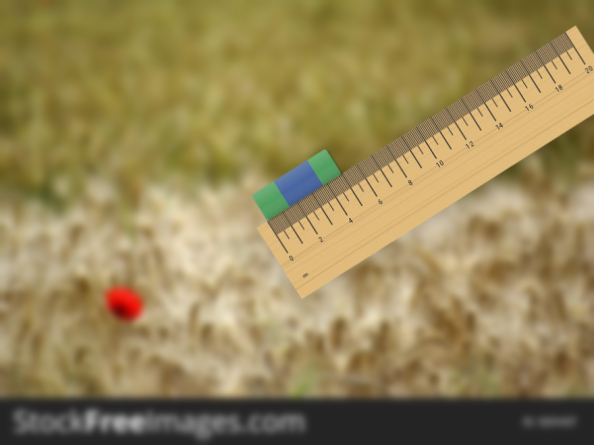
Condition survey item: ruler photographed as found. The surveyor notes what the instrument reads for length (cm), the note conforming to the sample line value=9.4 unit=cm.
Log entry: value=5 unit=cm
